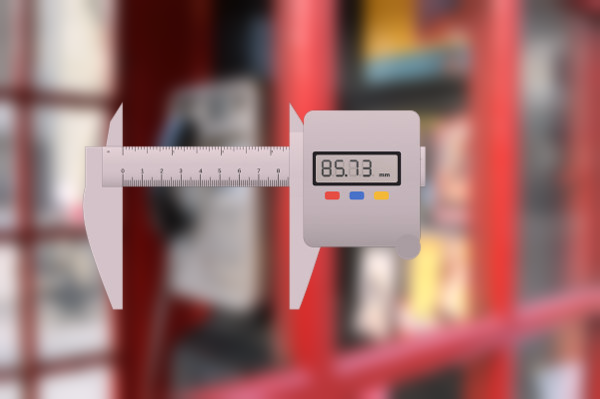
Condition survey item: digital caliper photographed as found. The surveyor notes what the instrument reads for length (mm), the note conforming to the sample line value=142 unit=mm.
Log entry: value=85.73 unit=mm
